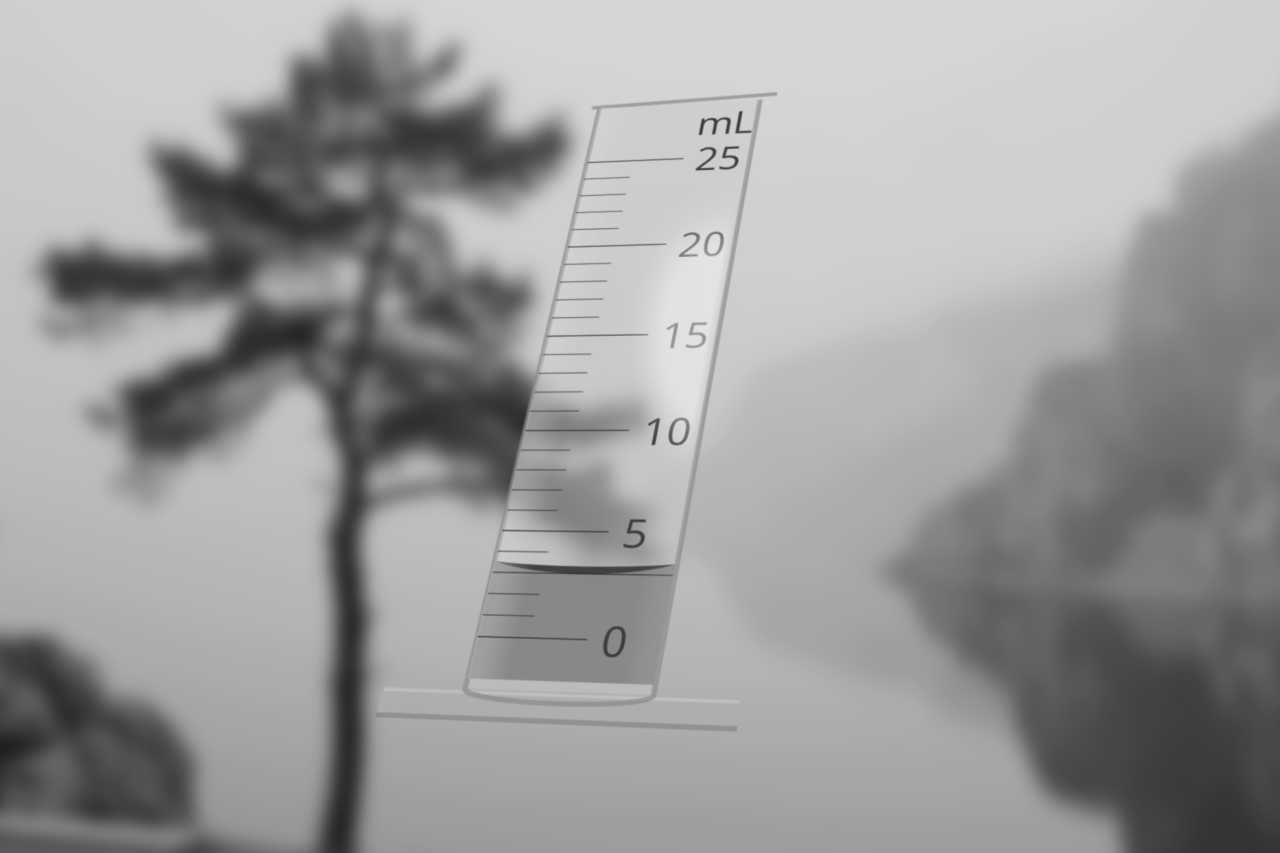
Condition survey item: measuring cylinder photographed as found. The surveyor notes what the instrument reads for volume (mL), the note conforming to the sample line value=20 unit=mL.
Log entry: value=3 unit=mL
